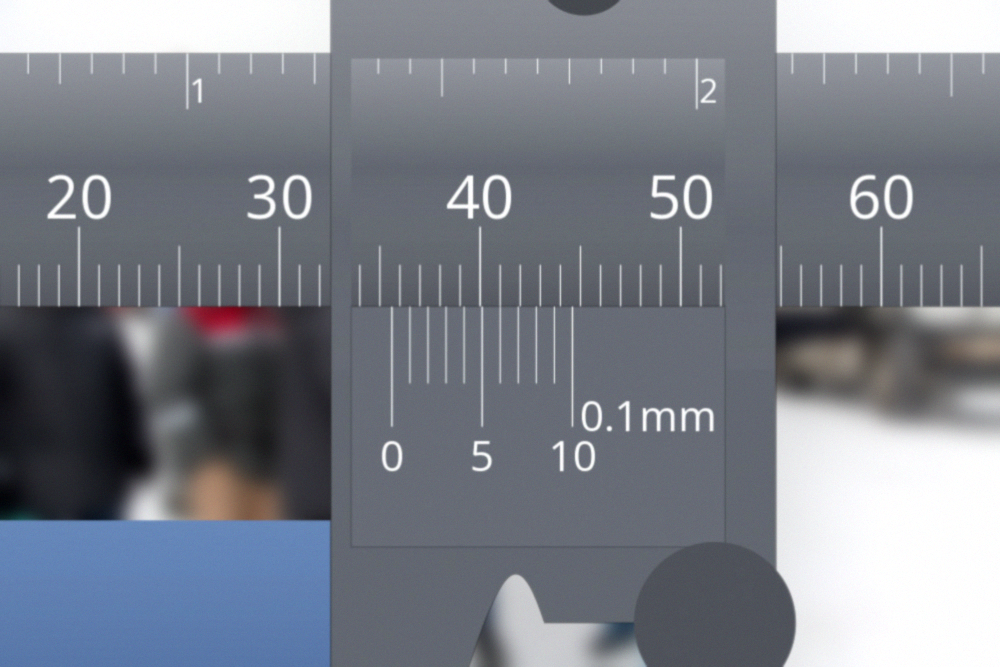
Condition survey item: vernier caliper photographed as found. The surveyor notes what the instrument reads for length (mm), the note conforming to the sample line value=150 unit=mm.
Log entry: value=35.6 unit=mm
